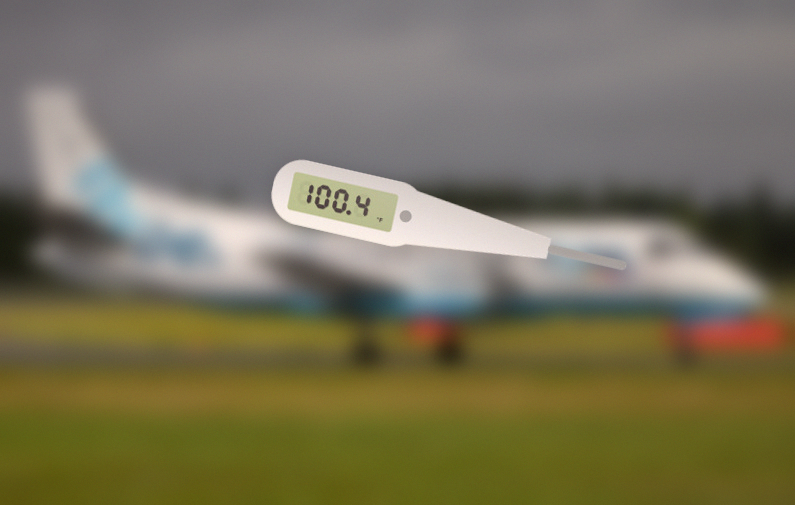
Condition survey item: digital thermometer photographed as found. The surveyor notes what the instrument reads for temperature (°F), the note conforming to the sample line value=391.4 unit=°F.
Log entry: value=100.4 unit=°F
